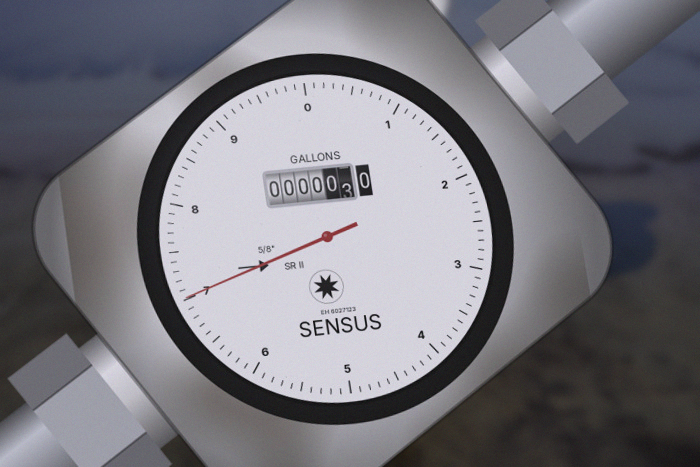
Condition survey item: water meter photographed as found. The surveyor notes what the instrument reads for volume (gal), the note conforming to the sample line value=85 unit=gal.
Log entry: value=27.0 unit=gal
